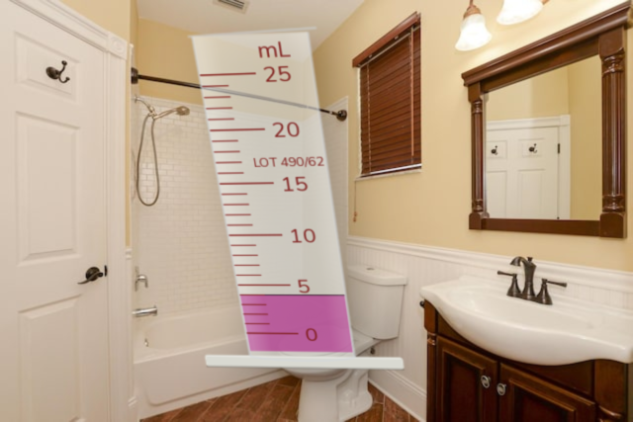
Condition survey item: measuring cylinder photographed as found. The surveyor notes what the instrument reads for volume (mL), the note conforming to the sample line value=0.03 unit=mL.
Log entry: value=4 unit=mL
